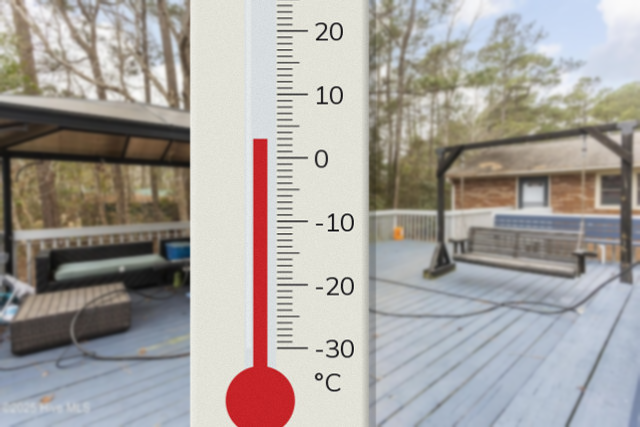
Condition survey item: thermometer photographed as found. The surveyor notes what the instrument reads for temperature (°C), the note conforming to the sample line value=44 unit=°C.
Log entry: value=3 unit=°C
